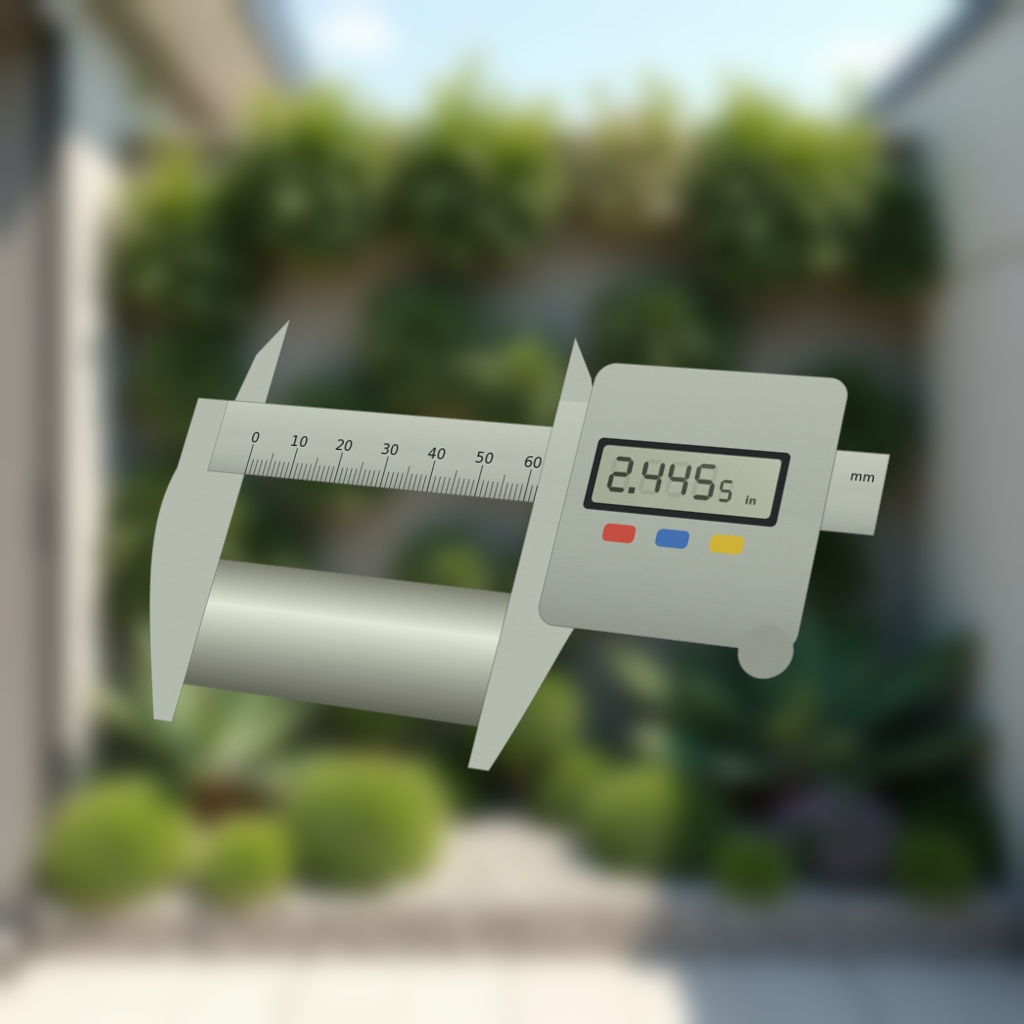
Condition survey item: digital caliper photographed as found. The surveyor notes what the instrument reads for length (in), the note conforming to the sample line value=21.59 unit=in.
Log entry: value=2.4455 unit=in
